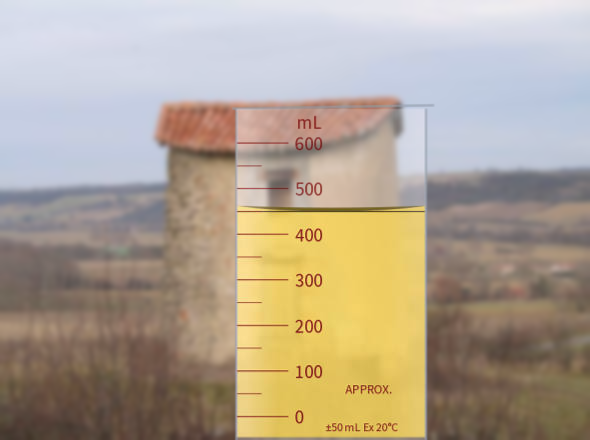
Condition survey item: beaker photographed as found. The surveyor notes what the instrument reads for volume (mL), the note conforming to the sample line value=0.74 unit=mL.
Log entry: value=450 unit=mL
